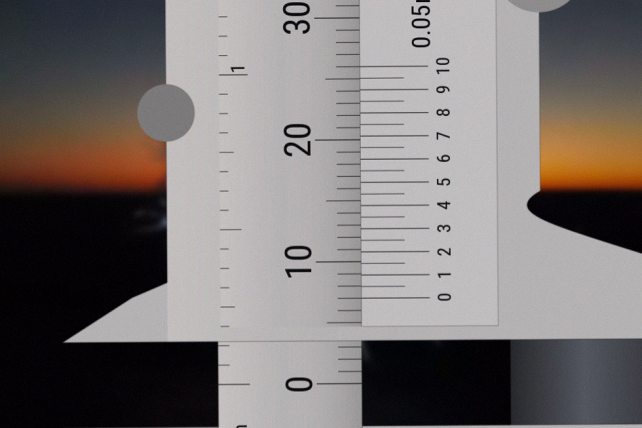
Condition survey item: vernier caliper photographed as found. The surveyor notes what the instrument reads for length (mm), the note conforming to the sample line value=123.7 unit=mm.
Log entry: value=7.0 unit=mm
